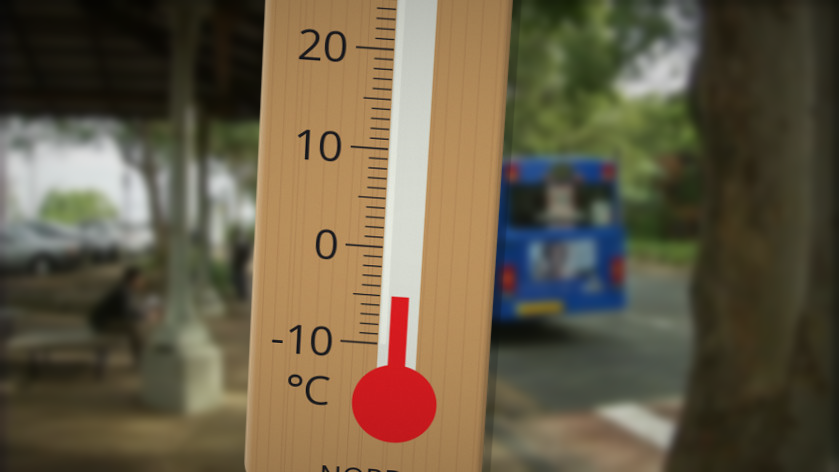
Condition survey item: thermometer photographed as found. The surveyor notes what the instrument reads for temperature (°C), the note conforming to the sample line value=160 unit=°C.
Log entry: value=-5 unit=°C
